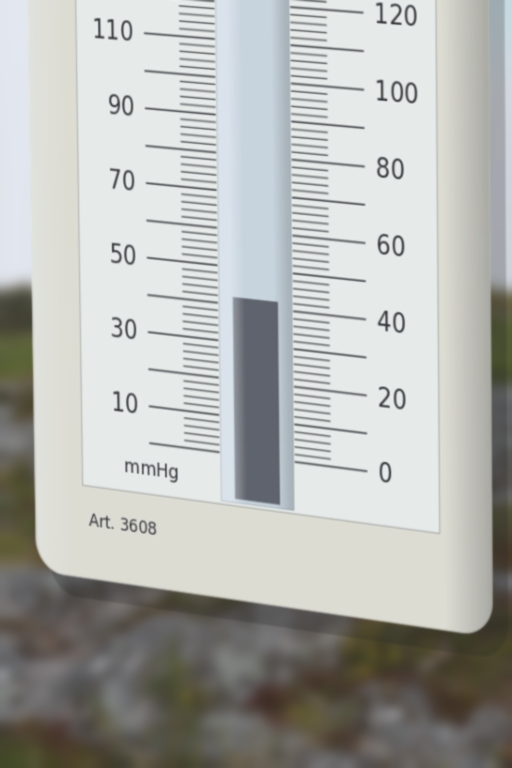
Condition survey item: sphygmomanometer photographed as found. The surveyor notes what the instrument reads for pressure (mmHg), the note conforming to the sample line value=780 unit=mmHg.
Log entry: value=42 unit=mmHg
